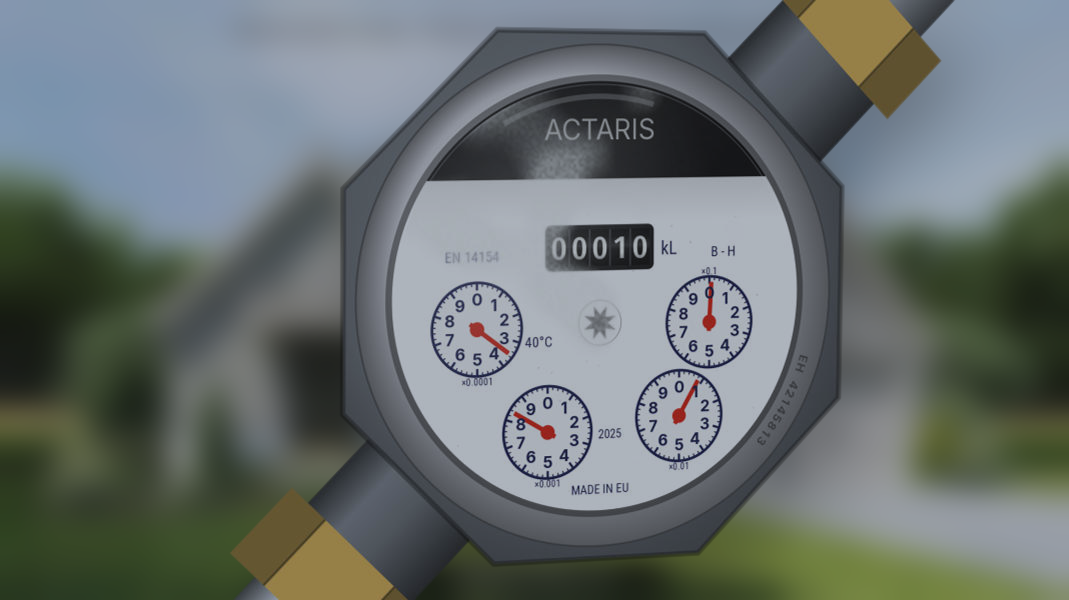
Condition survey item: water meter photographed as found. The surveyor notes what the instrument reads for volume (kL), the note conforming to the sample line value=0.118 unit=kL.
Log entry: value=10.0083 unit=kL
